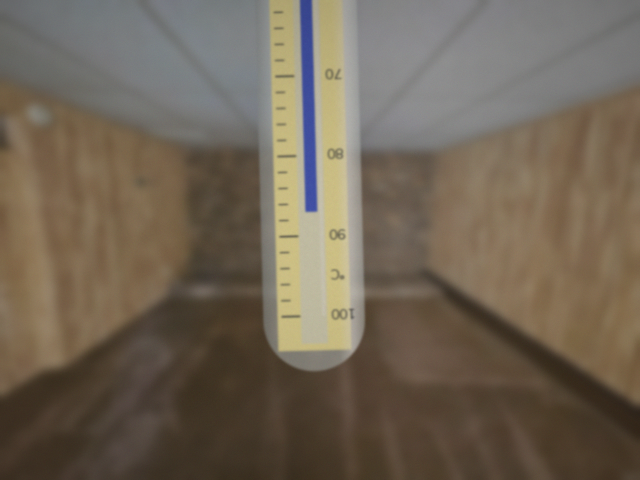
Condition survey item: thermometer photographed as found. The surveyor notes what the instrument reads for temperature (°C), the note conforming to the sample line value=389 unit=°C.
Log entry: value=87 unit=°C
